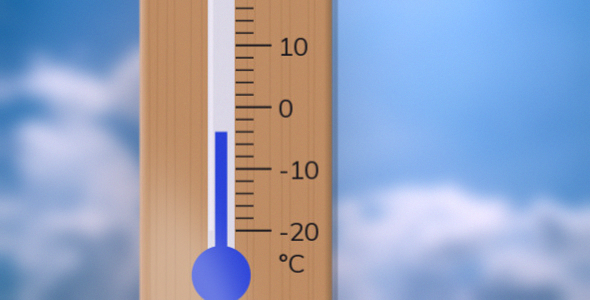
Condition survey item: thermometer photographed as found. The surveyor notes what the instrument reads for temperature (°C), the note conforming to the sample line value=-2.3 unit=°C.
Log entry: value=-4 unit=°C
